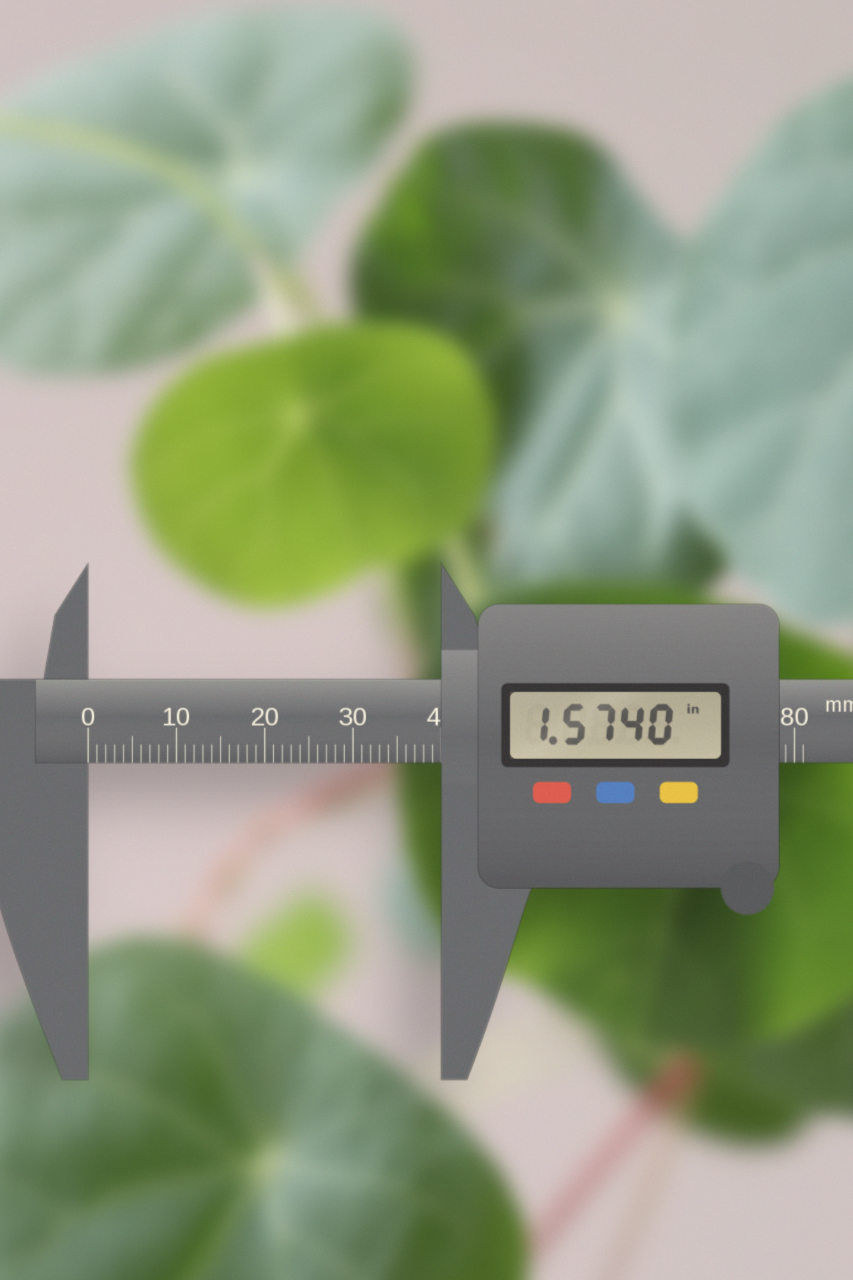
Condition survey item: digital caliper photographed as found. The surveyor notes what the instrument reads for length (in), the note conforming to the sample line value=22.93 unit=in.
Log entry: value=1.5740 unit=in
